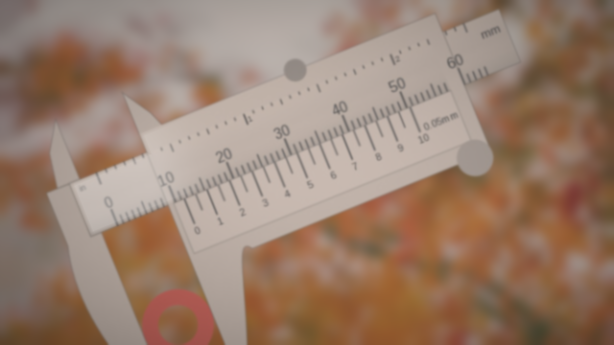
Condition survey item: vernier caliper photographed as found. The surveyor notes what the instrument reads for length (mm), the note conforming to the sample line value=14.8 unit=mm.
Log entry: value=11.5 unit=mm
